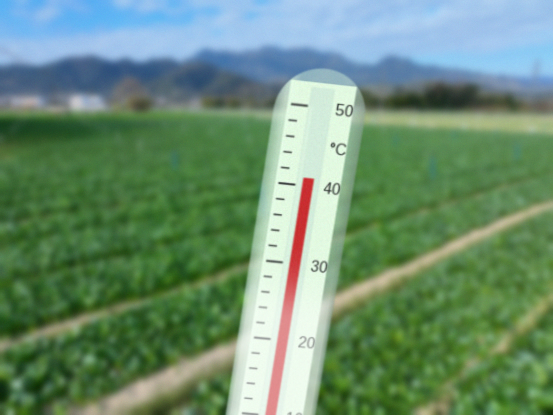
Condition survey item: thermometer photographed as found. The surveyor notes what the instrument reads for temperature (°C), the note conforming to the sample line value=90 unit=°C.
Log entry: value=41 unit=°C
